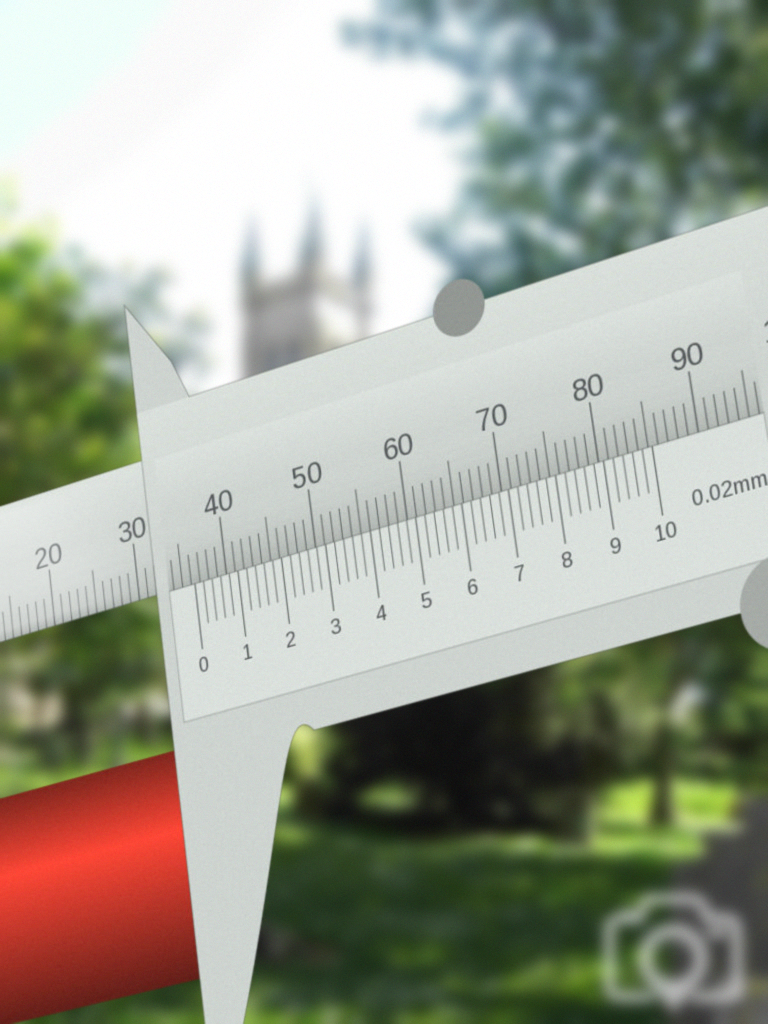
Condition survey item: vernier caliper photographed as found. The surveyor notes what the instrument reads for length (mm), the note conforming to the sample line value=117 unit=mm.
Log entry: value=36.4 unit=mm
